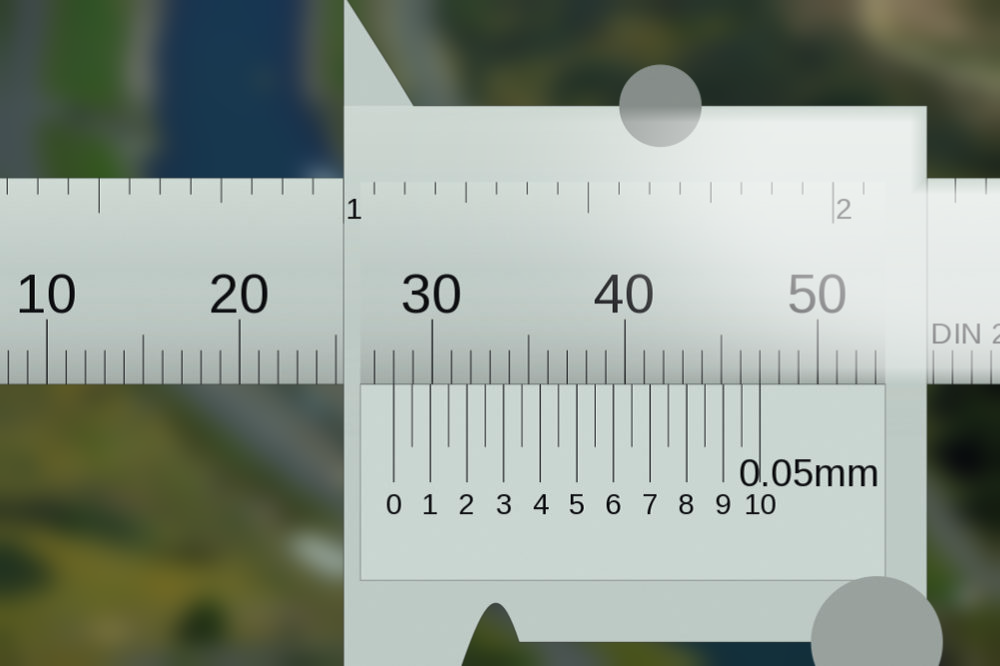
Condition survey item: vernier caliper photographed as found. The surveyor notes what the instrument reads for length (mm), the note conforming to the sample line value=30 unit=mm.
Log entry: value=28.0 unit=mm
